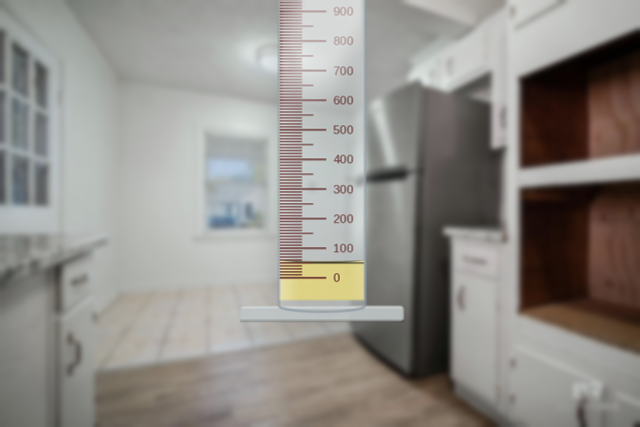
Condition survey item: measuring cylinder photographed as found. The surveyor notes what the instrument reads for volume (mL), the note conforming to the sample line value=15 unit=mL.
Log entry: value=50 unit=mL
